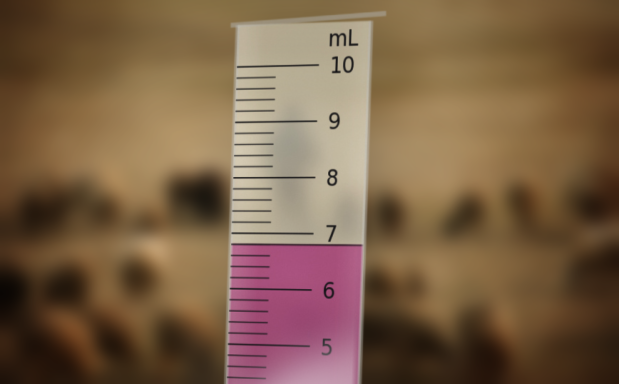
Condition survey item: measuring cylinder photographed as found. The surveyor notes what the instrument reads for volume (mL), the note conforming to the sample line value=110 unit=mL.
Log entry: value=6.8 unit=mL
